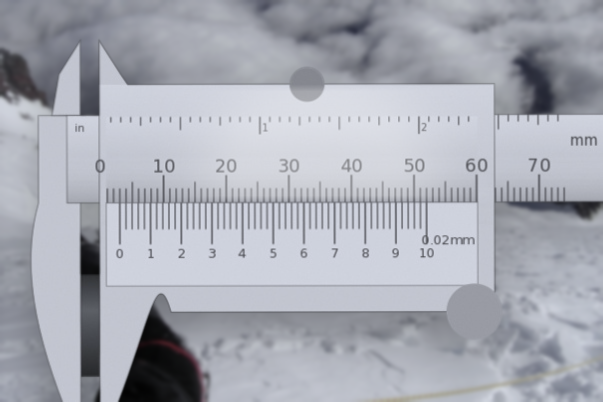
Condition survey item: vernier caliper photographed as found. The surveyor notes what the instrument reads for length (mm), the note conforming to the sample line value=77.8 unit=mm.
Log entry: value=3.0 unit=mm
